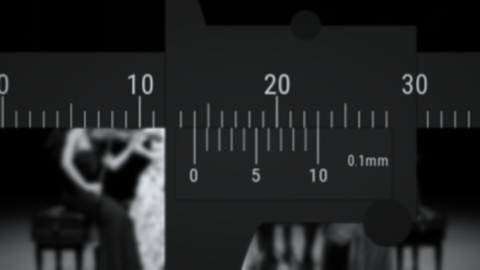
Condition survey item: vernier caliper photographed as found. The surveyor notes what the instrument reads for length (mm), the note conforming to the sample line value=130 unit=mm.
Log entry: value=14.0 unit=mm
